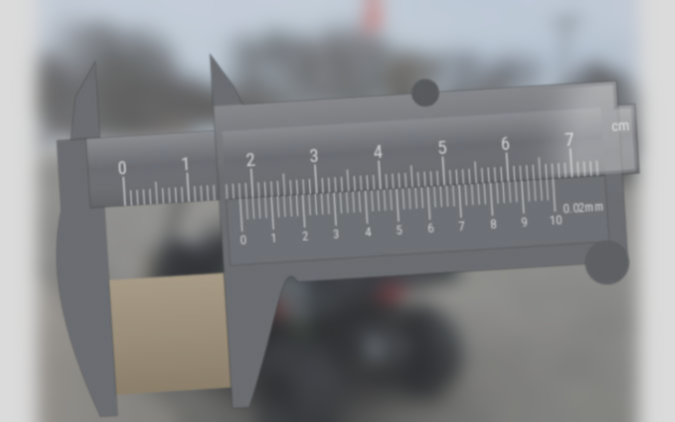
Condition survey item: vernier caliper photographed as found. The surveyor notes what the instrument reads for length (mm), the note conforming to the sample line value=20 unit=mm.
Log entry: value=18.0 unit=mm
